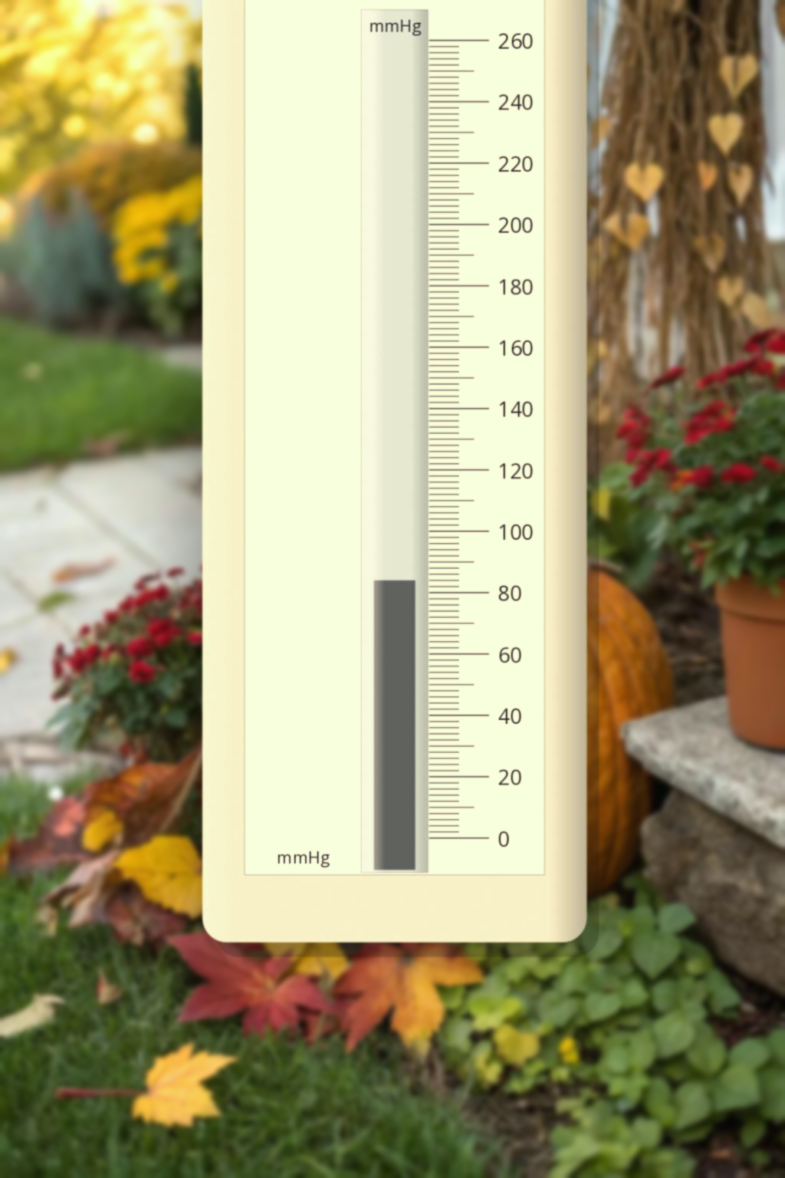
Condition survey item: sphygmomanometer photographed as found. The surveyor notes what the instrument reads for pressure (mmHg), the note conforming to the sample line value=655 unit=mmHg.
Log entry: value=84 unit=mmHg
